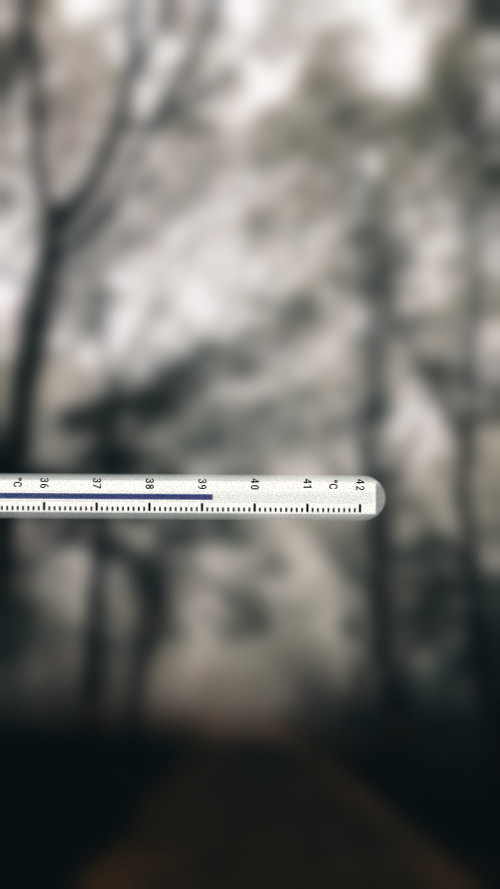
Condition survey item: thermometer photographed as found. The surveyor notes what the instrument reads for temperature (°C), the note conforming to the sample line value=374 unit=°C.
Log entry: value=39.2 unit=°C
